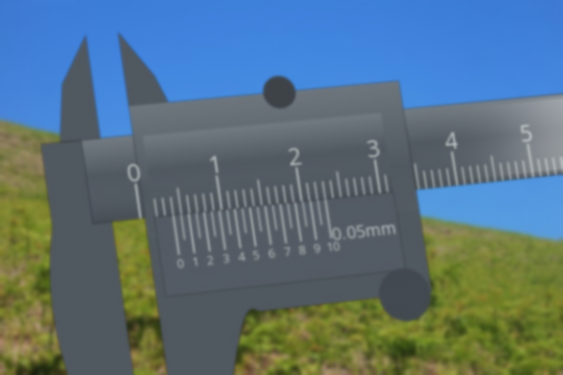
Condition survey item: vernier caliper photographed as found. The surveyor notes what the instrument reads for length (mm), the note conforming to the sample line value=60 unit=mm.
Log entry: value=4.0 unit=mm
